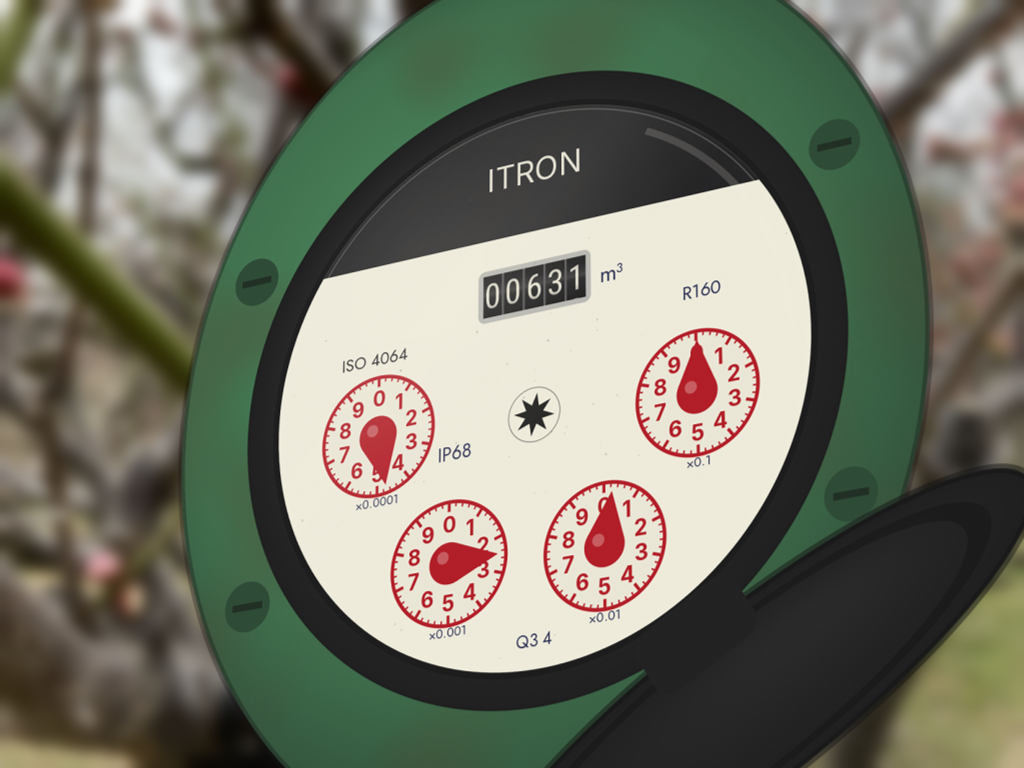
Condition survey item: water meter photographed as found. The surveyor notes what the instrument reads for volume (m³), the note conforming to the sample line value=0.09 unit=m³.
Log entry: value=631.0024 unit=m³
